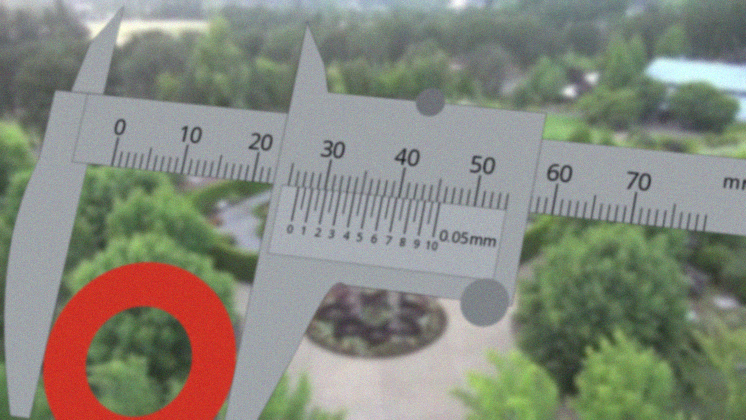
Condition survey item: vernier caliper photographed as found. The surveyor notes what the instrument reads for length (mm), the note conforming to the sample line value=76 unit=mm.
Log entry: value=26.4 unit=mm
